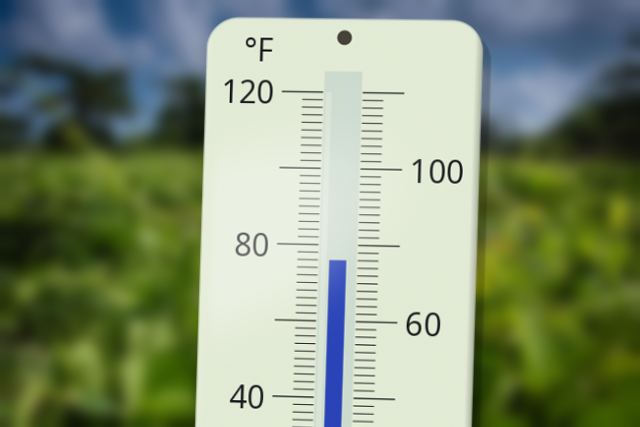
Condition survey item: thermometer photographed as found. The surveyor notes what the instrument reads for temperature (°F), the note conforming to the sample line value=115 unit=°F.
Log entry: value=76 unit=°F
